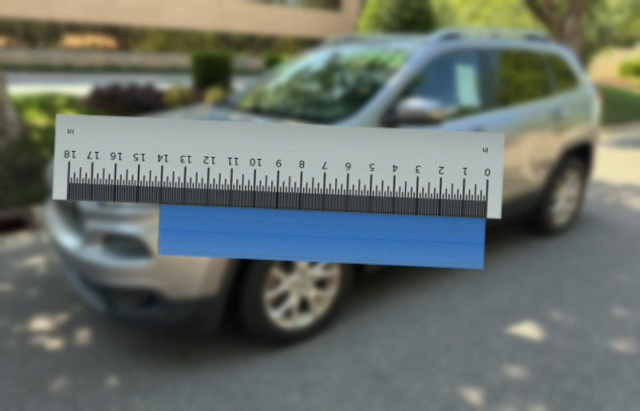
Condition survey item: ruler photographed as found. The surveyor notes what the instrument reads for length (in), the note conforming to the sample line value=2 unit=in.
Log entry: value=14 unit=in
